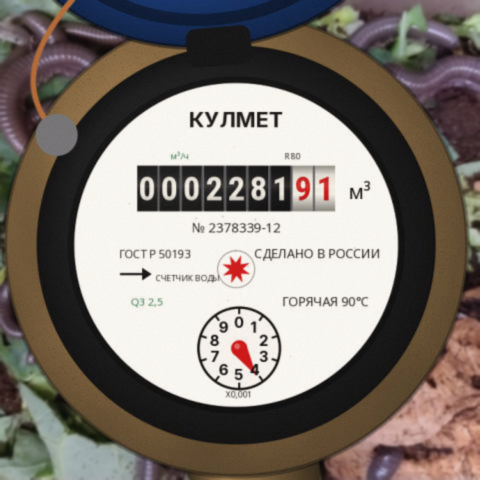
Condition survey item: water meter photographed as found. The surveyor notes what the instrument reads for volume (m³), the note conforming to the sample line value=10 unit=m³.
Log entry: value=2281.914 unit=m³
